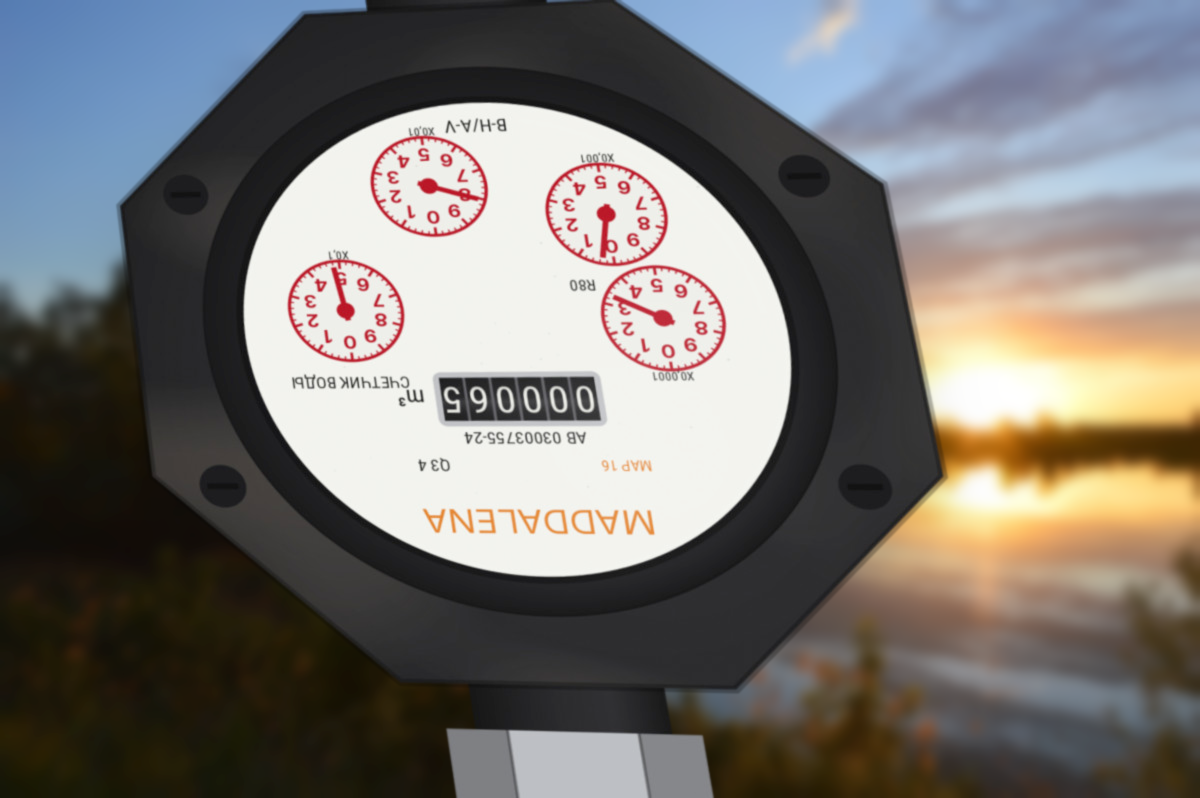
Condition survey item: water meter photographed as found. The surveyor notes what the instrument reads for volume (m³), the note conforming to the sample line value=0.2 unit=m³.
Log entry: value=65.4803 unit=m³
